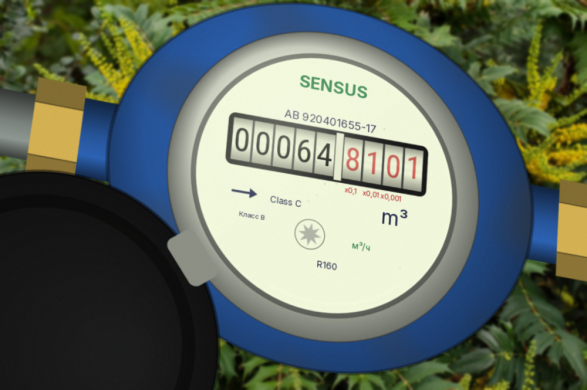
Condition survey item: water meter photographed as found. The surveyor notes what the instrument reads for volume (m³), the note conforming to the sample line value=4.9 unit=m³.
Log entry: value=64.8101 unit=m³
